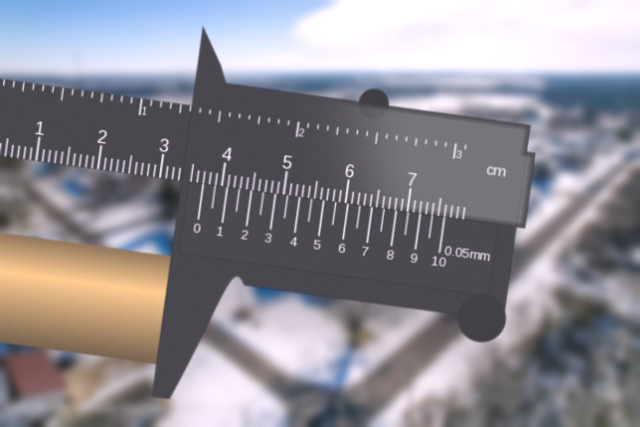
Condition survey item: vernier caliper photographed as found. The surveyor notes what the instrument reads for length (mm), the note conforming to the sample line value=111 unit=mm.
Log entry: value=37.0 unit=mm
